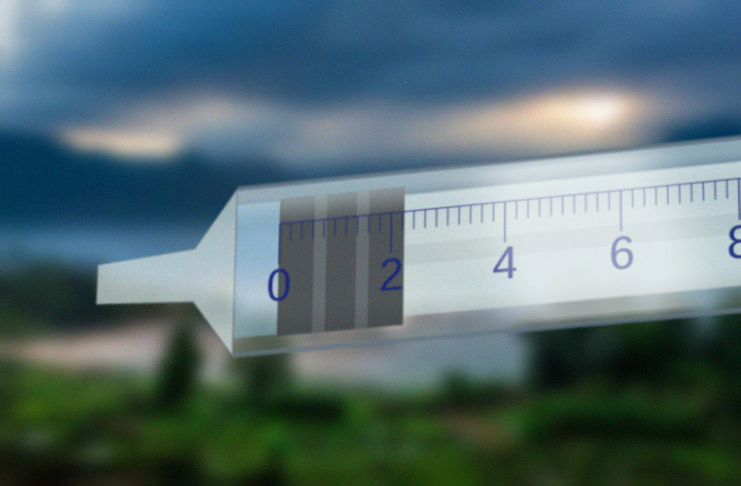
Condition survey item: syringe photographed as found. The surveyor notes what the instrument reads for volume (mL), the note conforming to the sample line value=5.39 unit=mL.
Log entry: value=0 unit=mL
